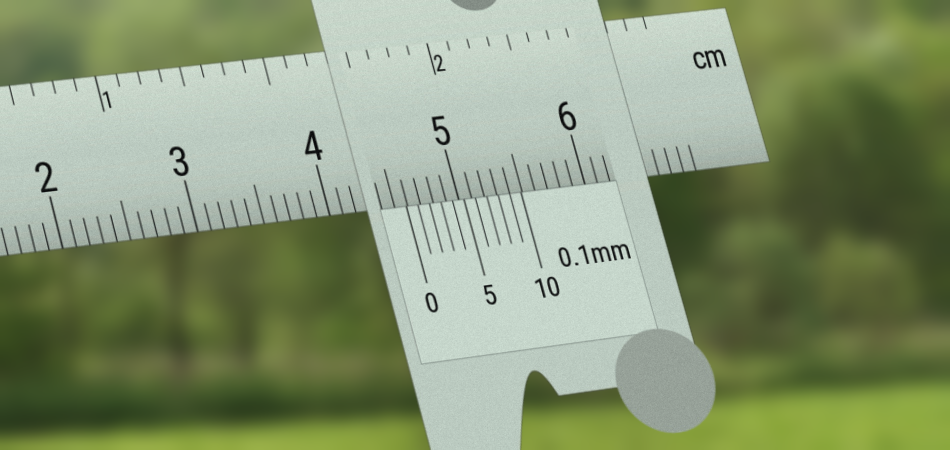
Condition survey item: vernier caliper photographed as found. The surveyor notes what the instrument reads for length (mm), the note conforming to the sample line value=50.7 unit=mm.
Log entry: value=45.9 unit=mm
